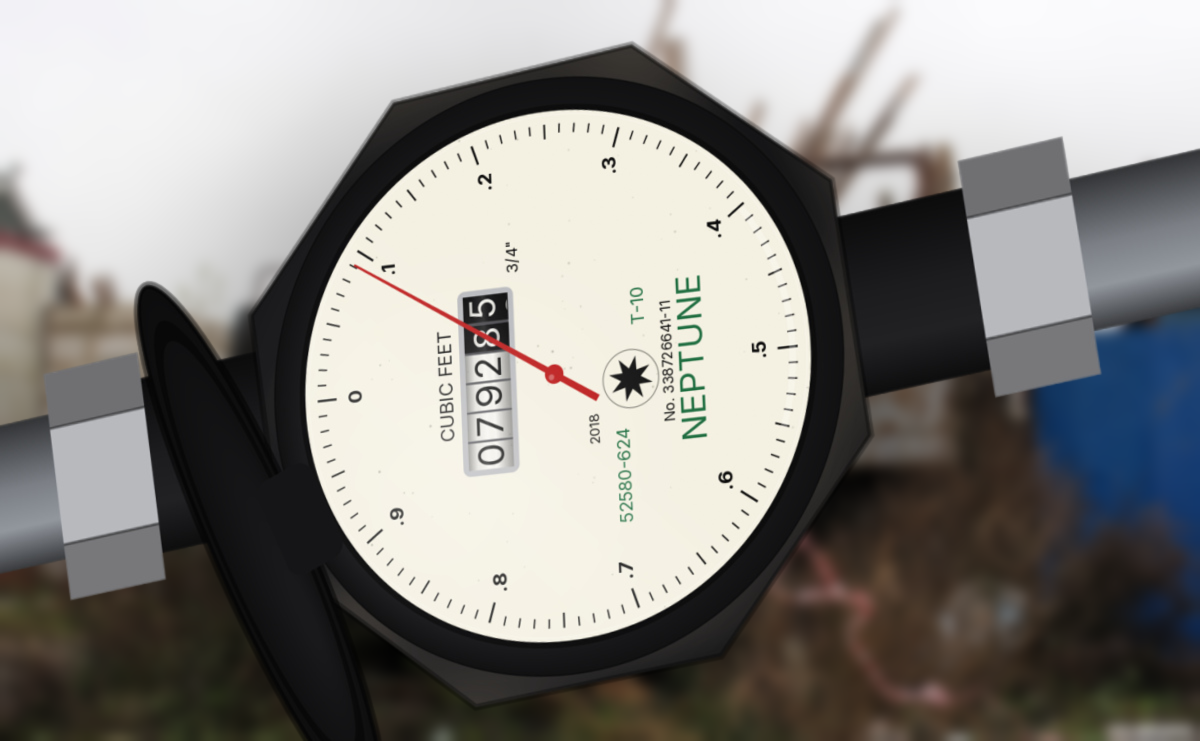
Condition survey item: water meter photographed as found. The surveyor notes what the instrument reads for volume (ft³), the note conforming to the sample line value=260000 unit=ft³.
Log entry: value=79285.09 unit=ft³
